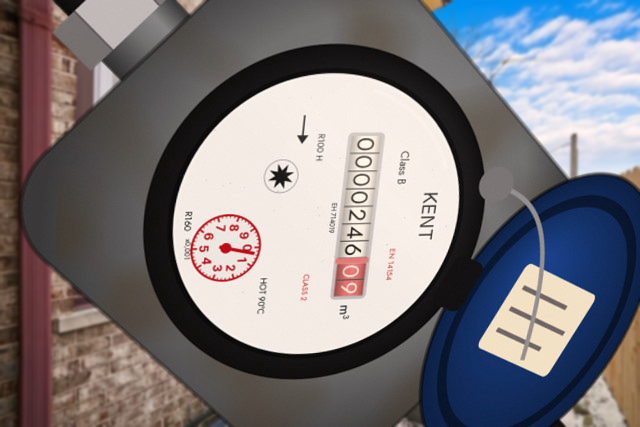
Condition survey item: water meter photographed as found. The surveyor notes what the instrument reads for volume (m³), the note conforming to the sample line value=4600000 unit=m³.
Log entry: value=246.090 unit=m³
